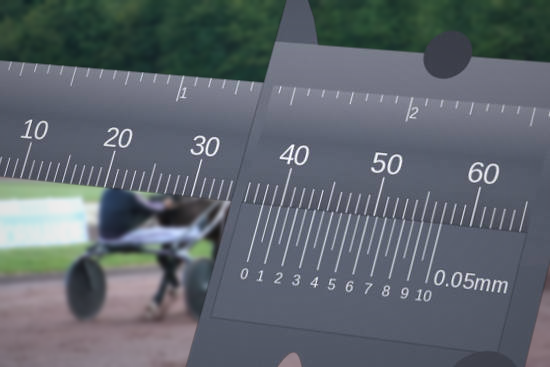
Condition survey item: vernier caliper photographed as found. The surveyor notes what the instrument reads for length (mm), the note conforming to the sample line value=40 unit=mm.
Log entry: value=38.0 unit=mm
